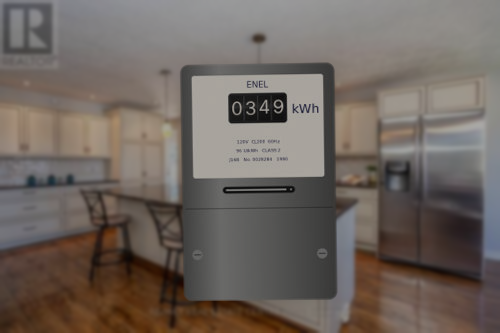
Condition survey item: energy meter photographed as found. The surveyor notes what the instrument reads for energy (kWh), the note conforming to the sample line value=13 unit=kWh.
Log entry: value=349 unit=kWh
